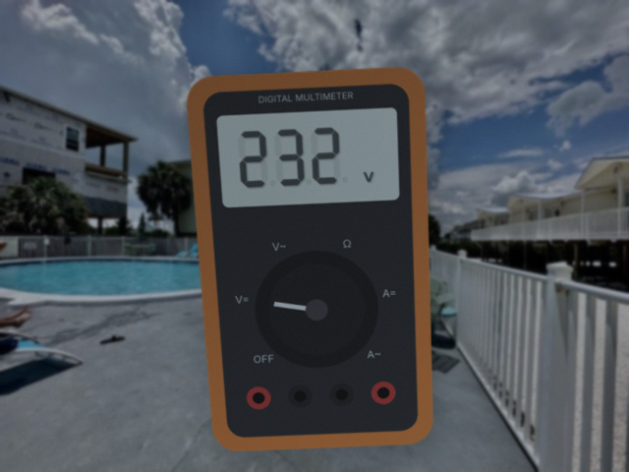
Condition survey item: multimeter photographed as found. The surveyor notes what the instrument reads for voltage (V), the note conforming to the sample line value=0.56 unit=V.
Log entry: value=232 unit=V
